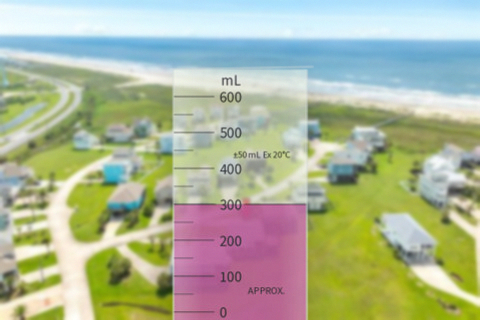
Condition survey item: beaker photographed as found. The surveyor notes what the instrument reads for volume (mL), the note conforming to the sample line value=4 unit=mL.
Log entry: value=300 unit=mL
